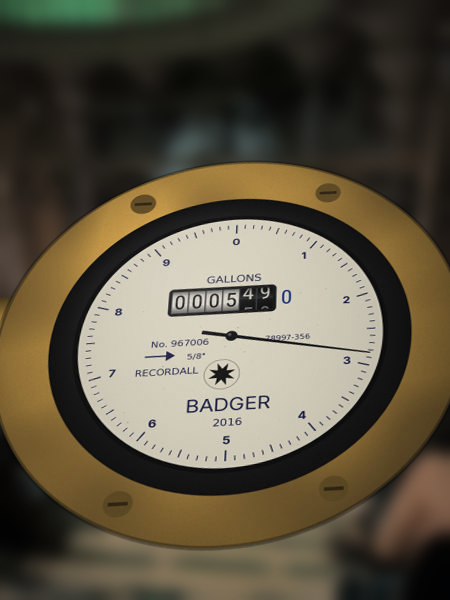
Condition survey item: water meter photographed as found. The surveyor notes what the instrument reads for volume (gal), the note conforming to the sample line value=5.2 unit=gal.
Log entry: value=5492.8 unit=gal
